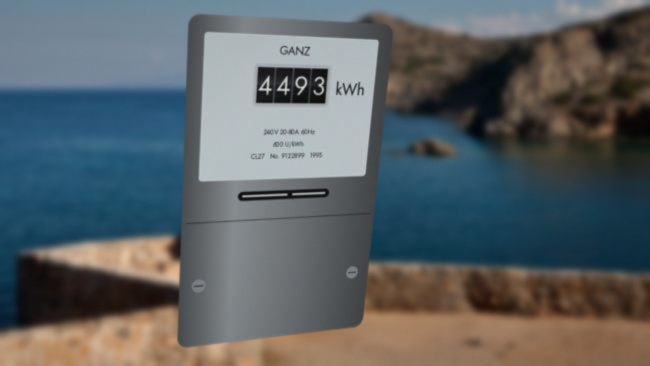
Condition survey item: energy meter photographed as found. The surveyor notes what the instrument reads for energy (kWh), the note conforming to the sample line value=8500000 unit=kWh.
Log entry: value=4493 unit=kWh
